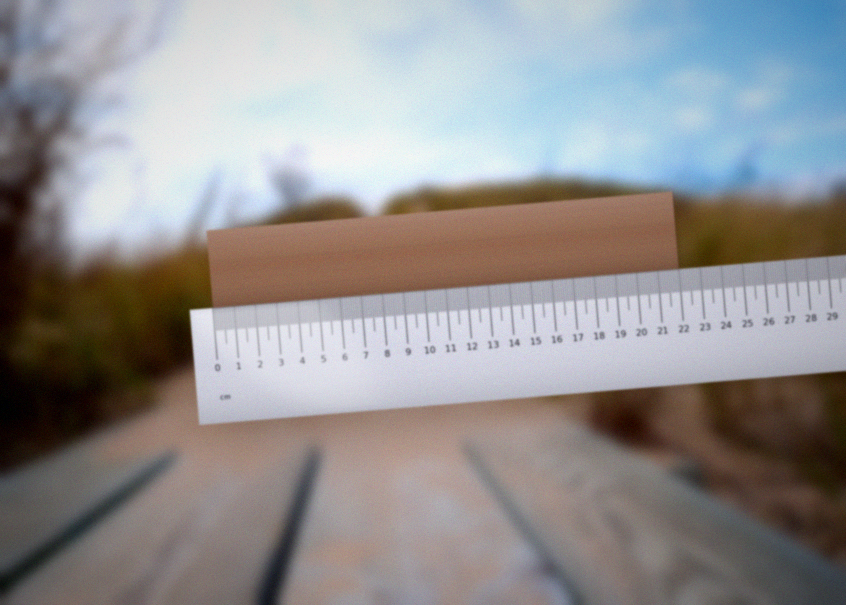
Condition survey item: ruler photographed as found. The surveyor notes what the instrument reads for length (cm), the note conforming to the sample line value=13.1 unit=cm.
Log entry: value=22 unit=cm
